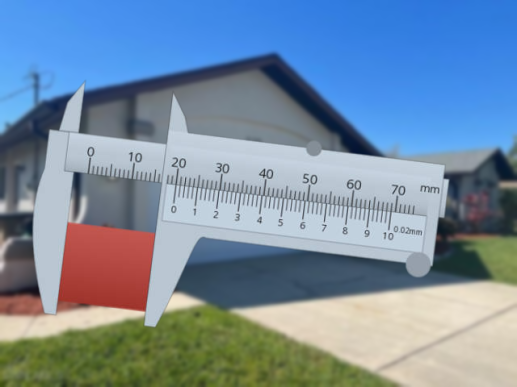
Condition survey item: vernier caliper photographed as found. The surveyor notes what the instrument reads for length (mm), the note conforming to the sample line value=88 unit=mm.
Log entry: value=20.0 unit=mm
